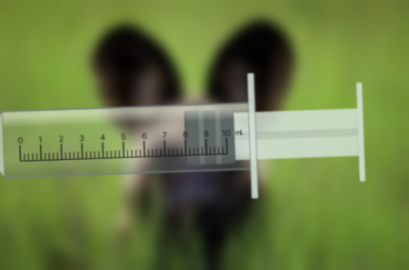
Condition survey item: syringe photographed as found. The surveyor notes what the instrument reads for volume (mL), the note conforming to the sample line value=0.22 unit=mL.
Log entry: value=8 unit=mL
